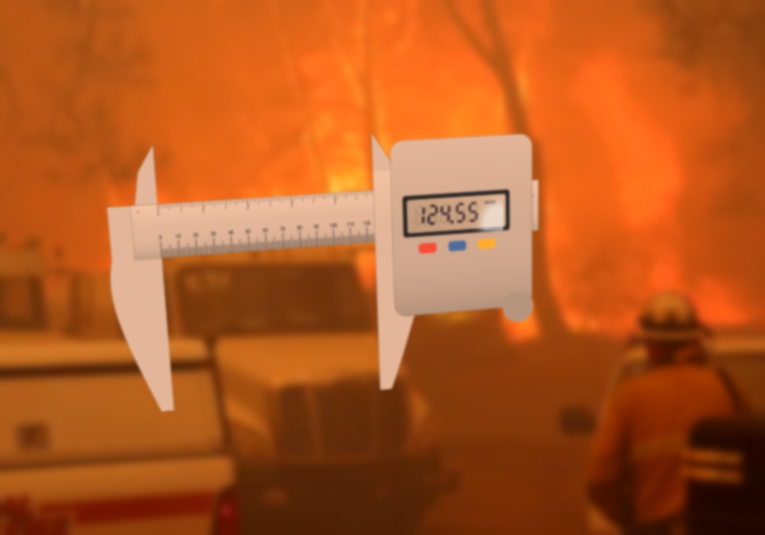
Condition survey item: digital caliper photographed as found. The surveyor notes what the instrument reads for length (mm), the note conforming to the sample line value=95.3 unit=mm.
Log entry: value=124.55 unit=mm
